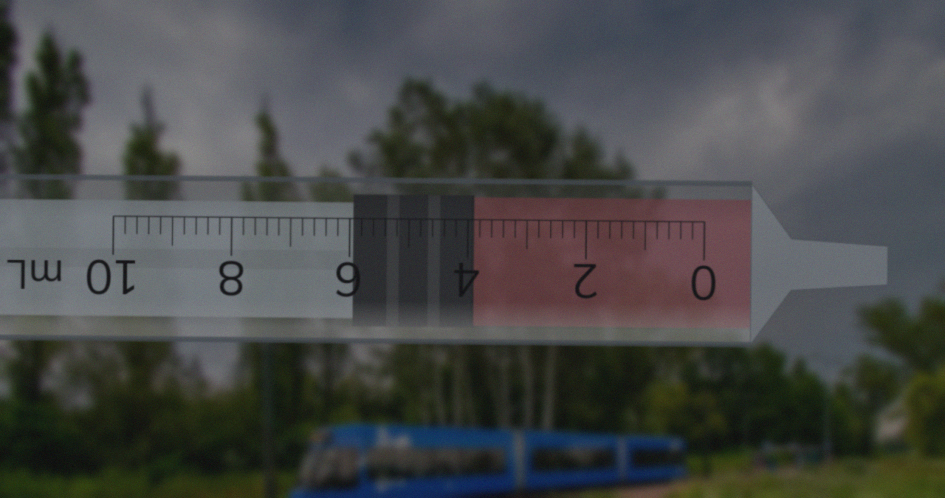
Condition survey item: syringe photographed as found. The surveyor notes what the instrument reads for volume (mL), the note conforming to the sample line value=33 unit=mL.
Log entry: value=3.9 unit=mL
